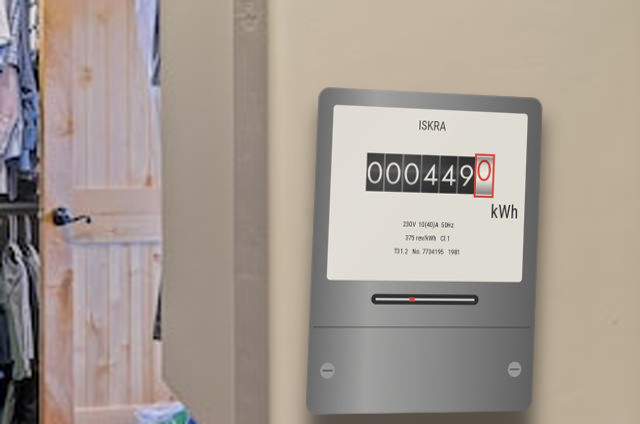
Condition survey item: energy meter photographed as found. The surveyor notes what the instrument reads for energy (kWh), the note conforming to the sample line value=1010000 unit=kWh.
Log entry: value=449.0 unit=kWh
